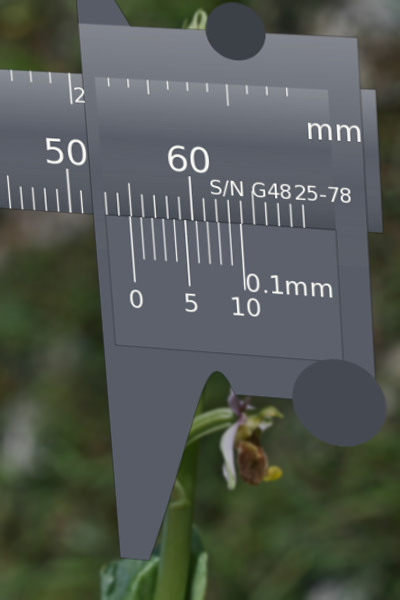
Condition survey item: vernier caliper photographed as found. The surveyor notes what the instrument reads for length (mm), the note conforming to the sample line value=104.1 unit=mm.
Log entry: value=54.9 unit=mm
